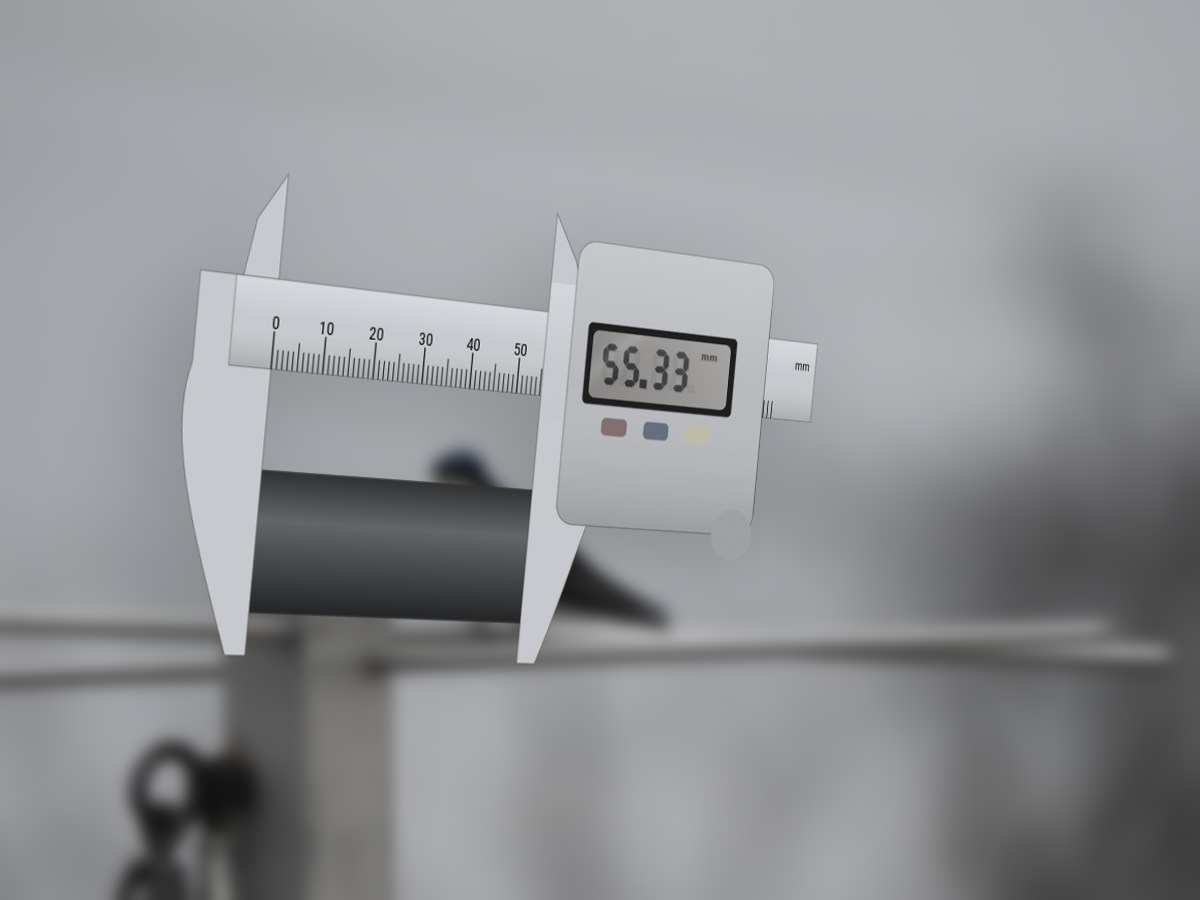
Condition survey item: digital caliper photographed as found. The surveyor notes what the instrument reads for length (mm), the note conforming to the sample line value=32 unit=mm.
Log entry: value=55.33 unit=mm
